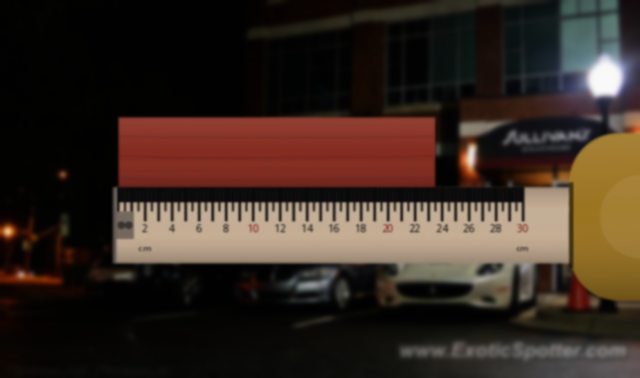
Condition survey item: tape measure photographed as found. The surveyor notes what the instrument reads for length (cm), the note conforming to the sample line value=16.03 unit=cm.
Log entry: value=23.5 unit=cm
